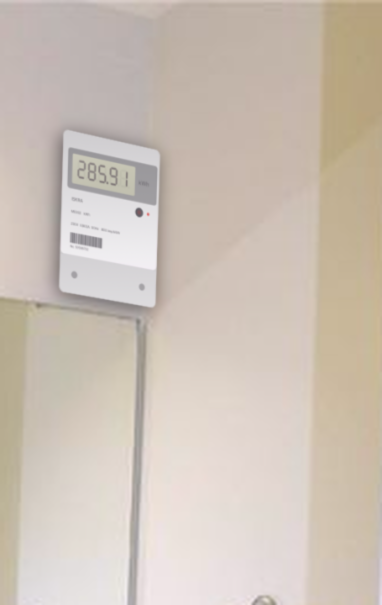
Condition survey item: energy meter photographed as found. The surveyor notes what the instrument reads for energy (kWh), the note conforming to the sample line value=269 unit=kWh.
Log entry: value=285.91 unit=kWh
